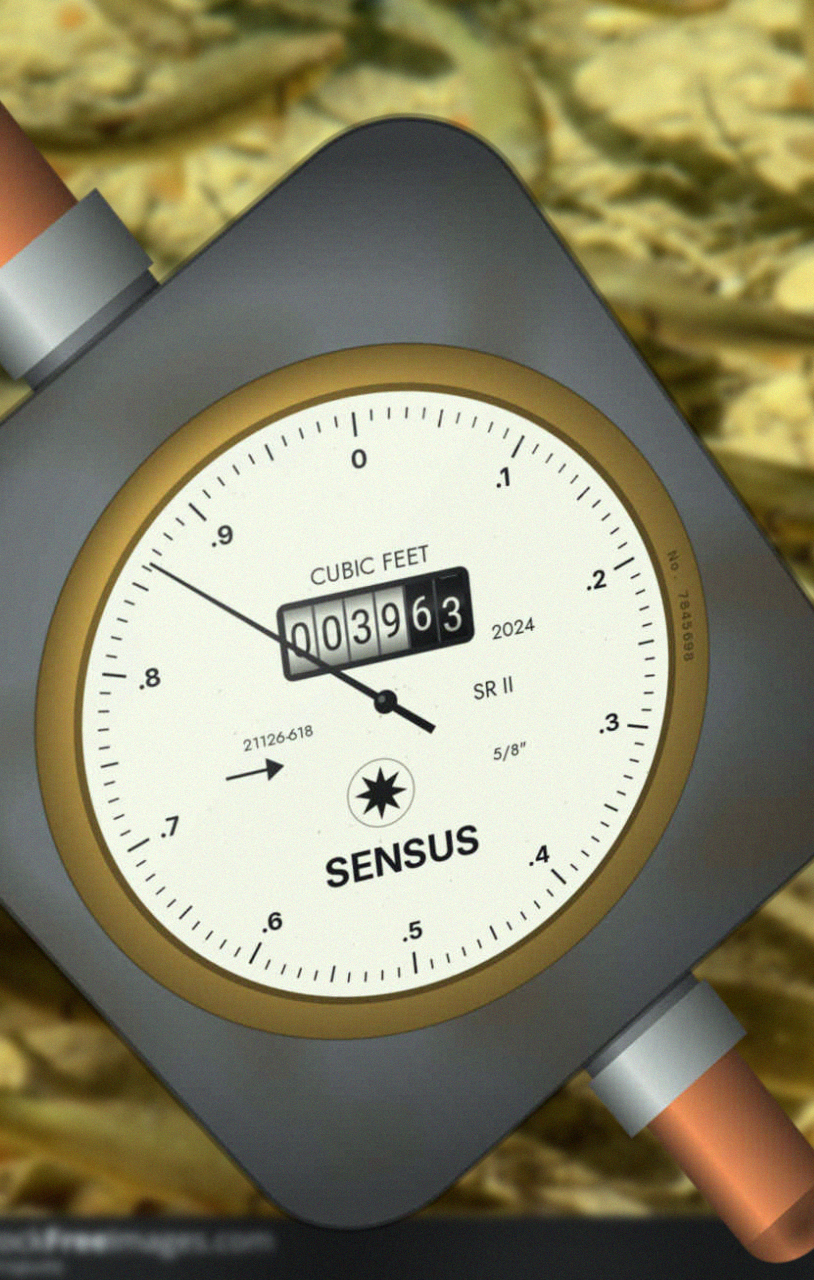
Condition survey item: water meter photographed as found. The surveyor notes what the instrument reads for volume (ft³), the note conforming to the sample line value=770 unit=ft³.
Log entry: value=3962.86 unit=ft³
